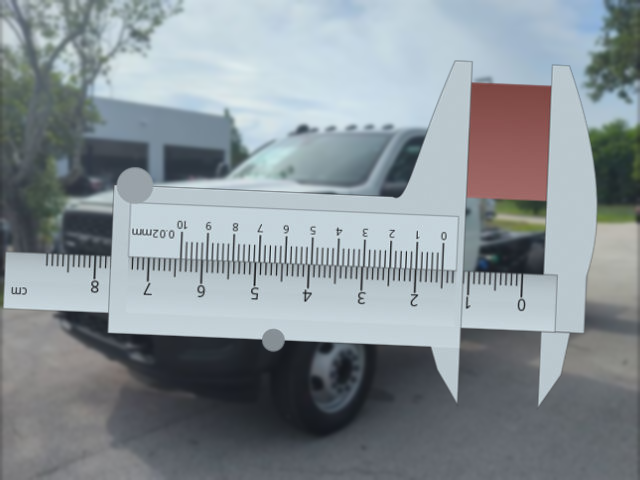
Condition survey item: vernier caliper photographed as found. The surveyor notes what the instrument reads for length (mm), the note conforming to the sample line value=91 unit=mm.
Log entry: value=15.0 unit=mm
